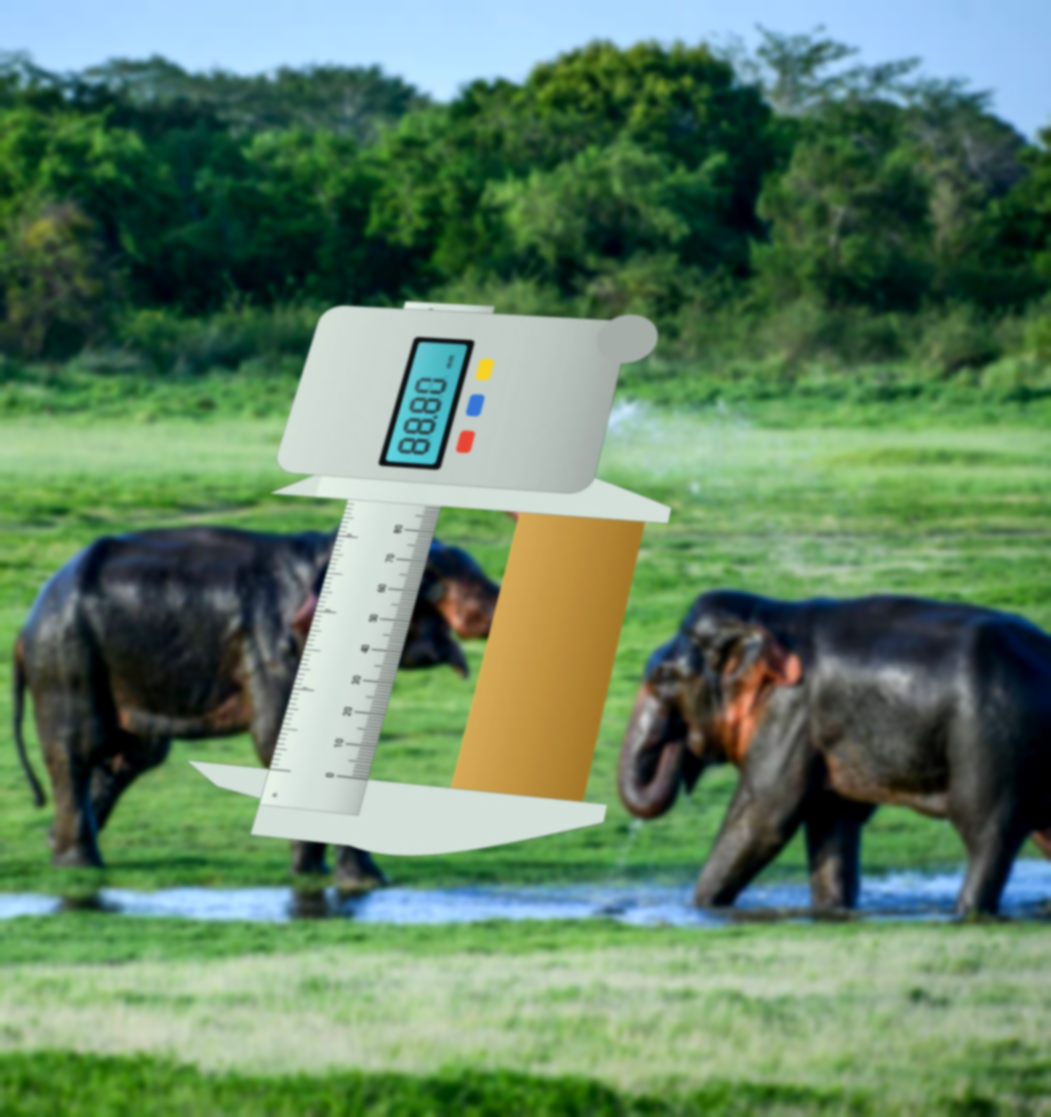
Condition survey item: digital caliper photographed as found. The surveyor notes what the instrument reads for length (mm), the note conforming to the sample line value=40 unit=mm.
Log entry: value=88.80 unit=mm
